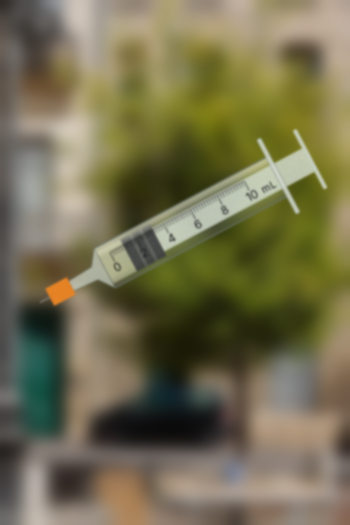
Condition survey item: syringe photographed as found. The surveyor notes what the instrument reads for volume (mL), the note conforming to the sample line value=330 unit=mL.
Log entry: value=1 unit=mL
